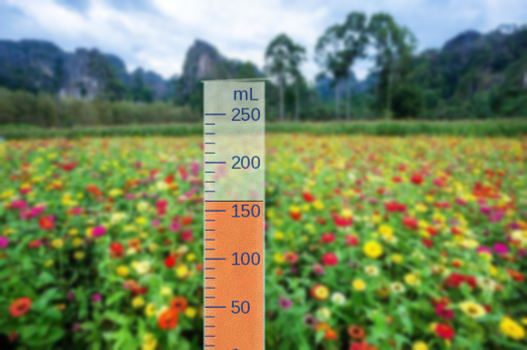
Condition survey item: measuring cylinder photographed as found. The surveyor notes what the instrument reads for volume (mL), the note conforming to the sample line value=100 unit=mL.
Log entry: value=160 unit=mL
